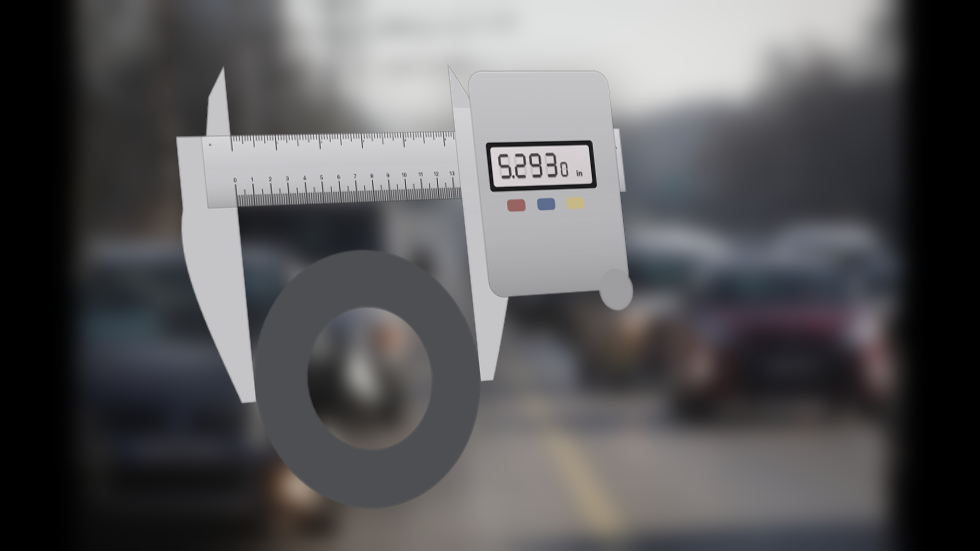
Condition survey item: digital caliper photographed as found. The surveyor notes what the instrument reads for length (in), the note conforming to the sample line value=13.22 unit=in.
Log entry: value=5.2930 unit=in
